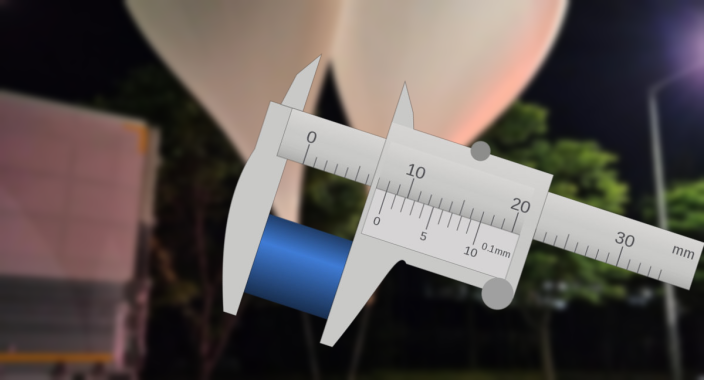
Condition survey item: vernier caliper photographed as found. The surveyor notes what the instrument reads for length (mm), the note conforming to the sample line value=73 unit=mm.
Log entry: value=8.0 unit=mm
